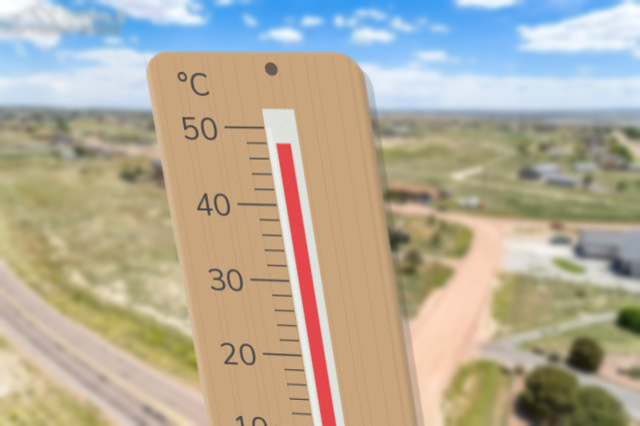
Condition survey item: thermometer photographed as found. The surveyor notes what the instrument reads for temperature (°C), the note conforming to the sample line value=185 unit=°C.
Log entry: value=48 unit=°C
